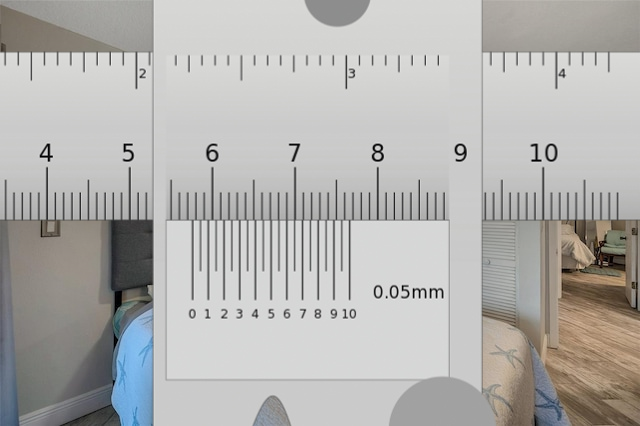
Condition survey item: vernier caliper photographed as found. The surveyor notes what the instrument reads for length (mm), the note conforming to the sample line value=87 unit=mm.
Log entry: value=57.6 unit=mm
